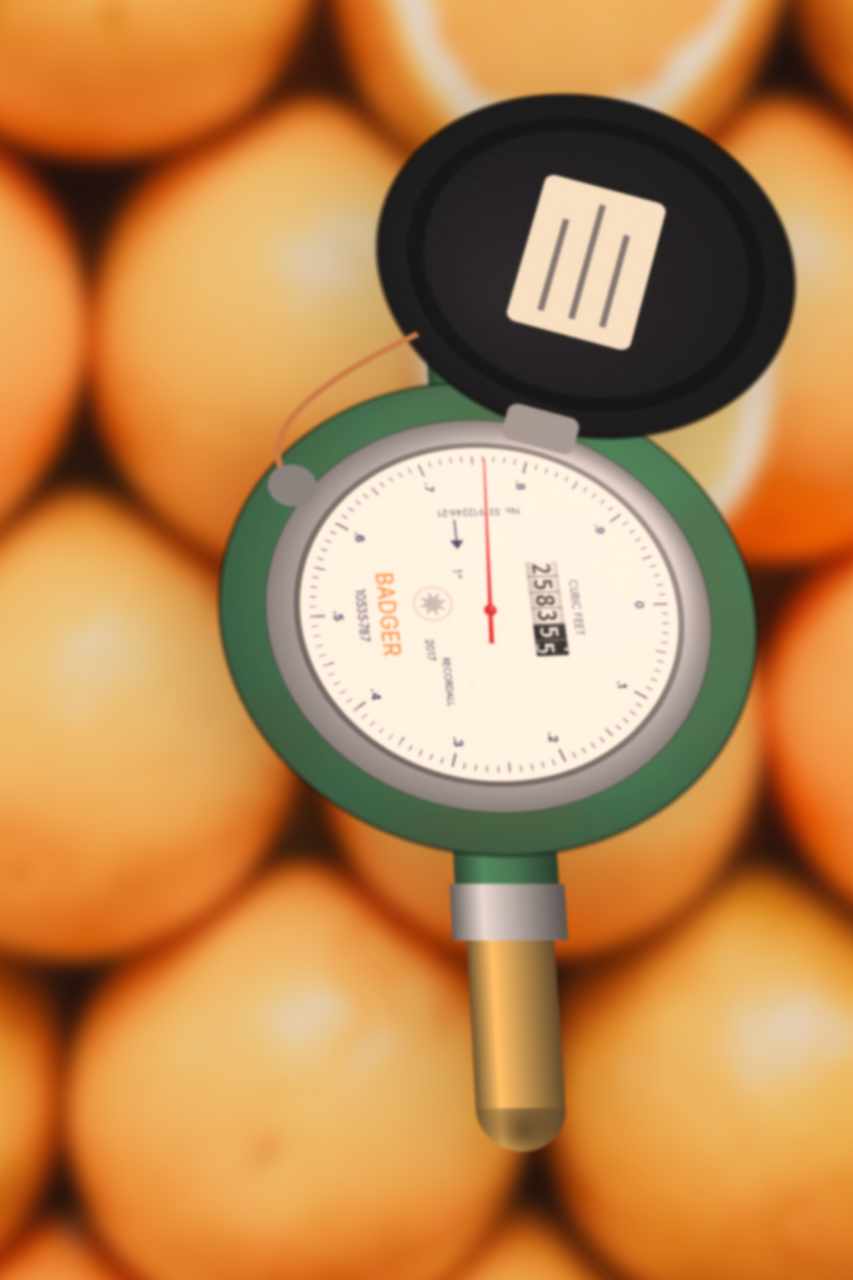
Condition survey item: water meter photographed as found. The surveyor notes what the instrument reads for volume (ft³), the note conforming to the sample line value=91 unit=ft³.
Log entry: value=258354.76 unit=ft³
